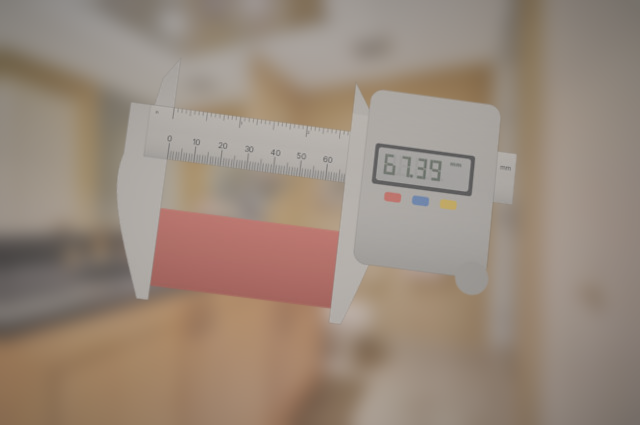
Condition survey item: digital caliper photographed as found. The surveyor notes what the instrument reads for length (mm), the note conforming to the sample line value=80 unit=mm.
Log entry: value=67.39 unit=mm
